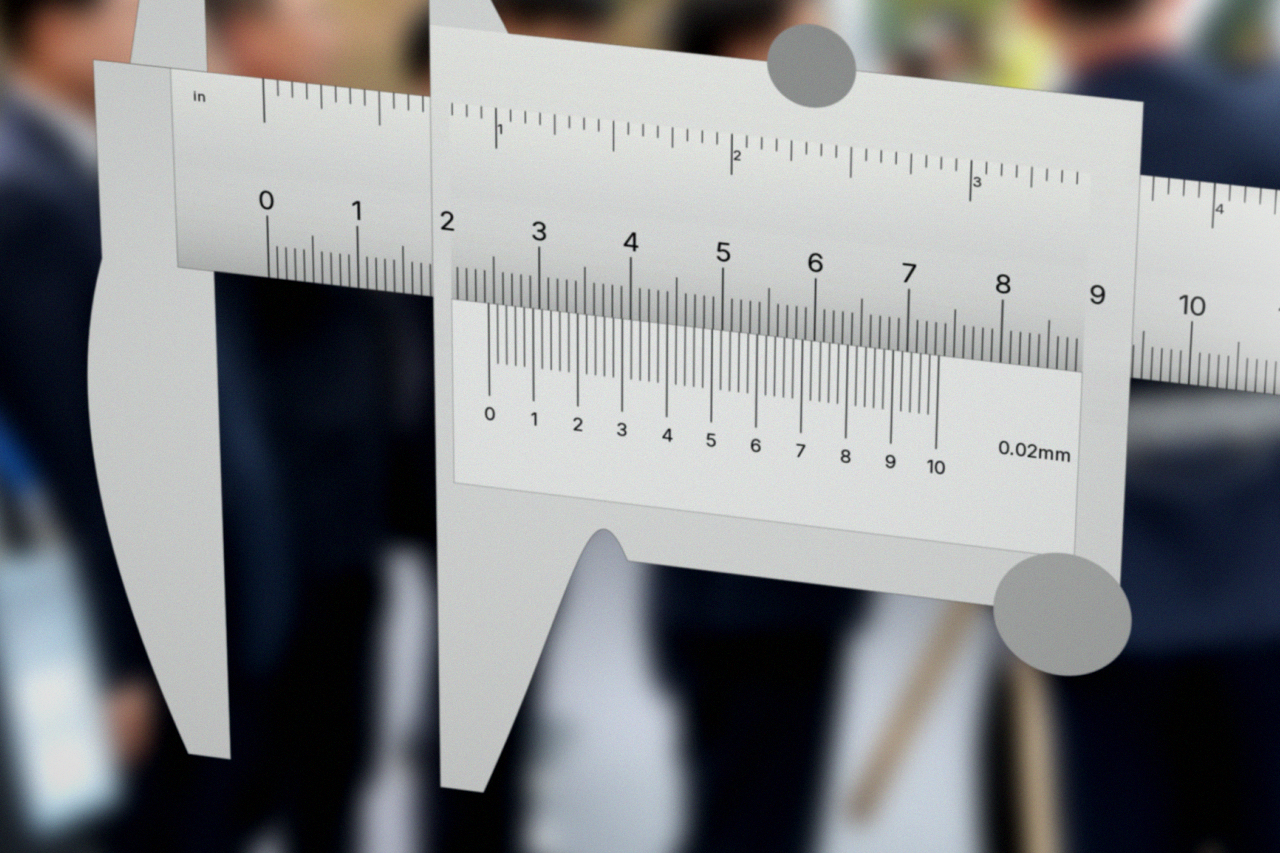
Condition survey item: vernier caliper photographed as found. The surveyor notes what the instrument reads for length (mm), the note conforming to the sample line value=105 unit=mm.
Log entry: value=24.4 unit=mm
